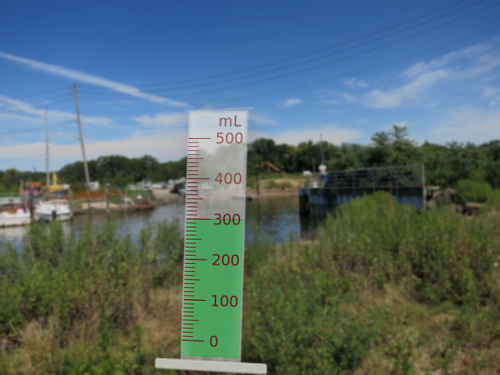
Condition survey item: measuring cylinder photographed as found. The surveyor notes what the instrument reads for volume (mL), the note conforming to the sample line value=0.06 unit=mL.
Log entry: value=300 unit=mL
